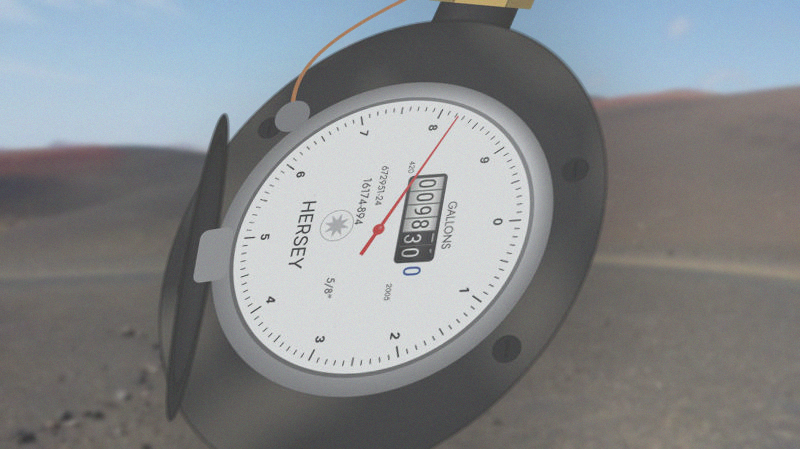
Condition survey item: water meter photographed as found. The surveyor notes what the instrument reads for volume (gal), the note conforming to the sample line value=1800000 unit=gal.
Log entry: value=98298.2 unit=gal
